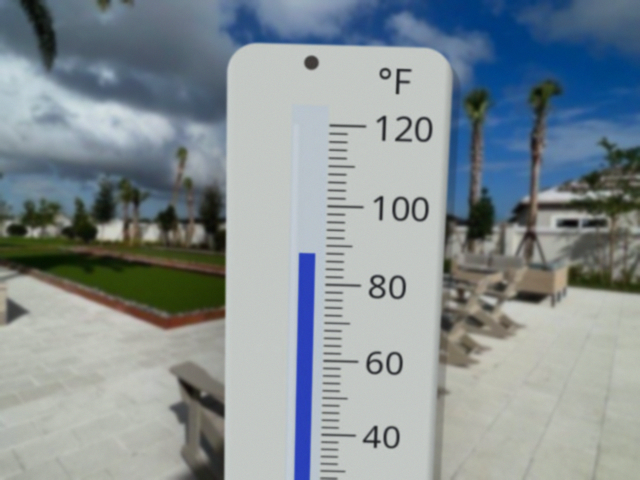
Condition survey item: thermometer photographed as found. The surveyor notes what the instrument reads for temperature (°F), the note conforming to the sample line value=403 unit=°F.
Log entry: value=88 unit=°F
